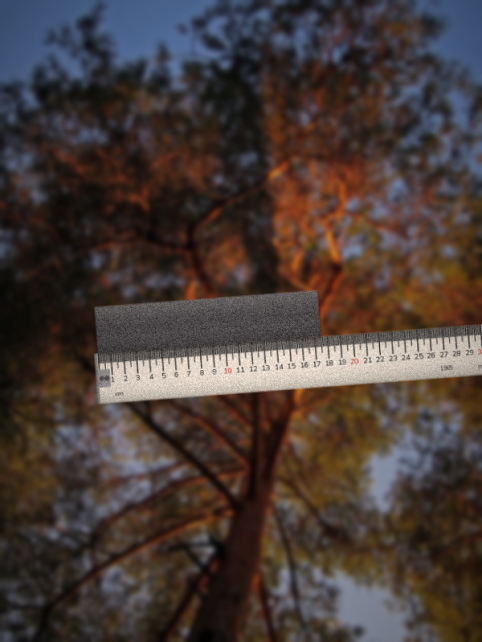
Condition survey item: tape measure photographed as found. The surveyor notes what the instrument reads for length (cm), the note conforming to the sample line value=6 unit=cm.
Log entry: value=17.5 unit=cm
